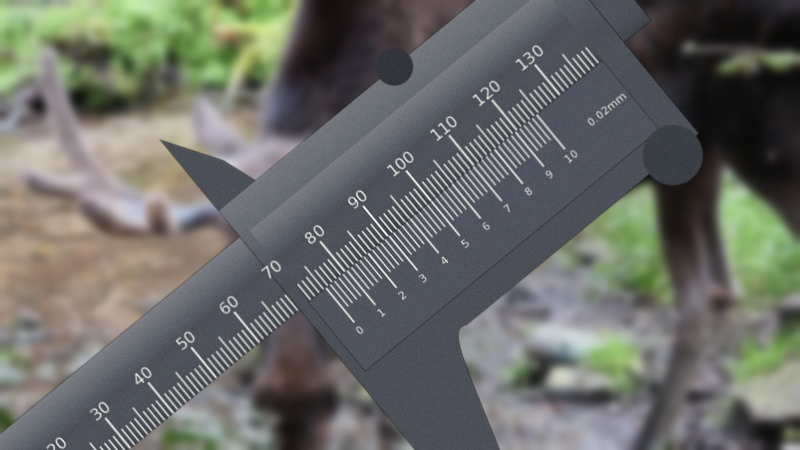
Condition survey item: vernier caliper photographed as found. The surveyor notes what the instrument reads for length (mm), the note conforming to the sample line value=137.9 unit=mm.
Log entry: value=75.5 unit=mm
